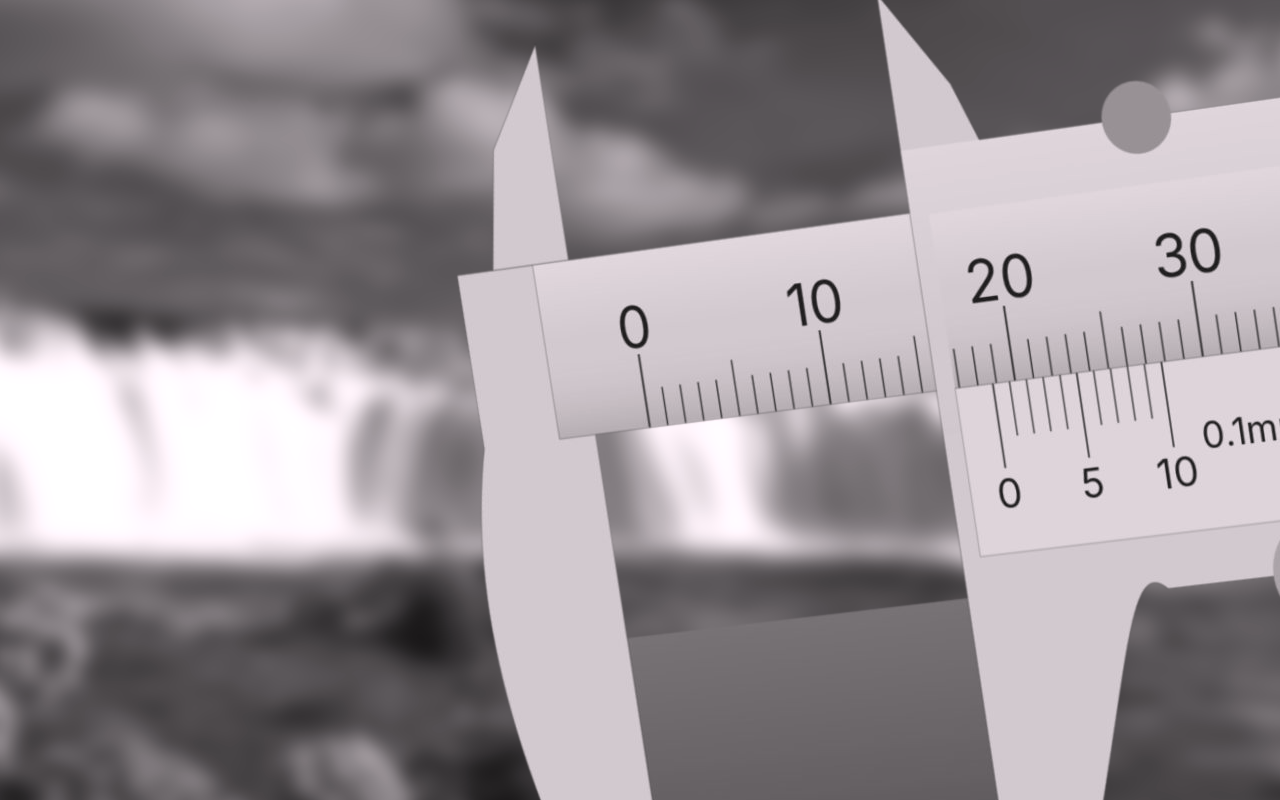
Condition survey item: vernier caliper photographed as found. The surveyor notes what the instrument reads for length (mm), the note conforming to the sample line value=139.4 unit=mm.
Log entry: value=18.8 unit=mm
